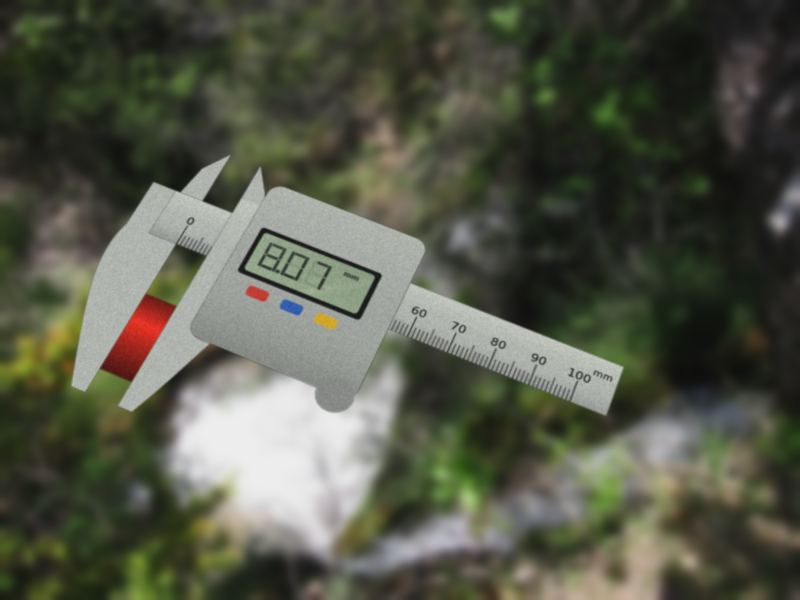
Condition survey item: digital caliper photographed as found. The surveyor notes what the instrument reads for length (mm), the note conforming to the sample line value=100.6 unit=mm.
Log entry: value=8.07 unit=mm
